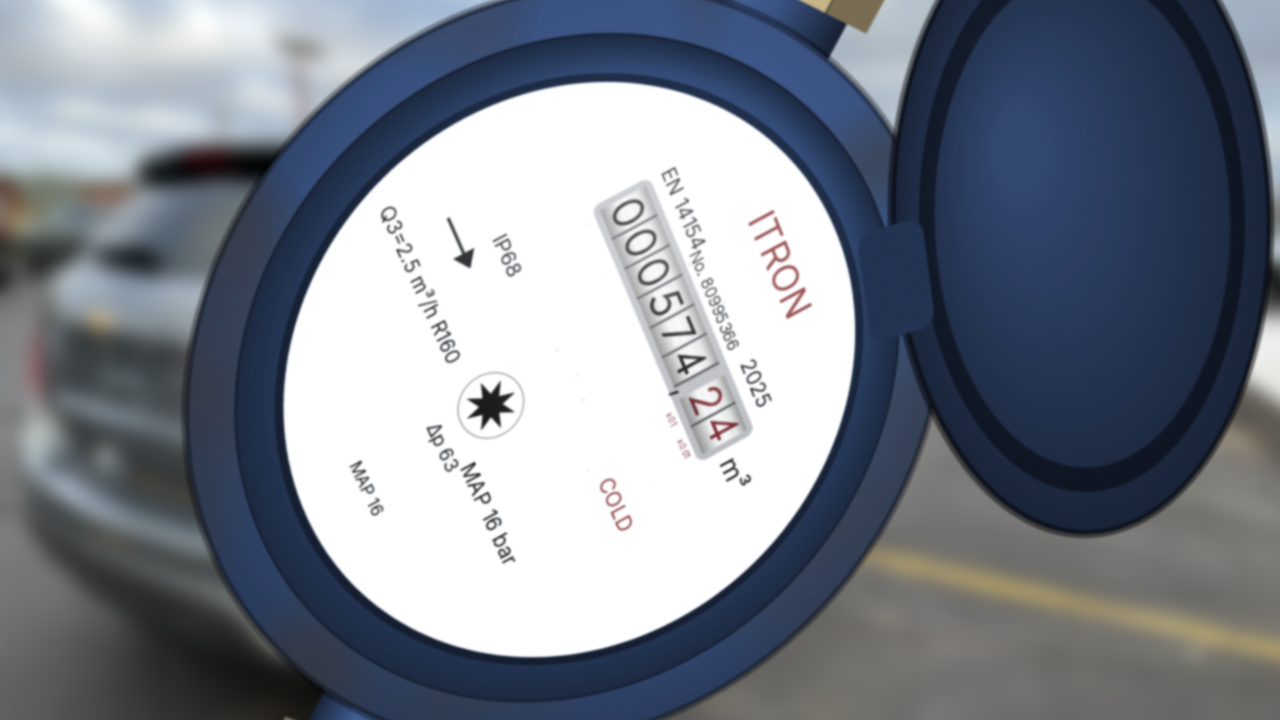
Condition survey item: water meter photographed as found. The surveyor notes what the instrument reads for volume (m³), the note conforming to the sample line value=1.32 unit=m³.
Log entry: value=574.24 unit=m³
